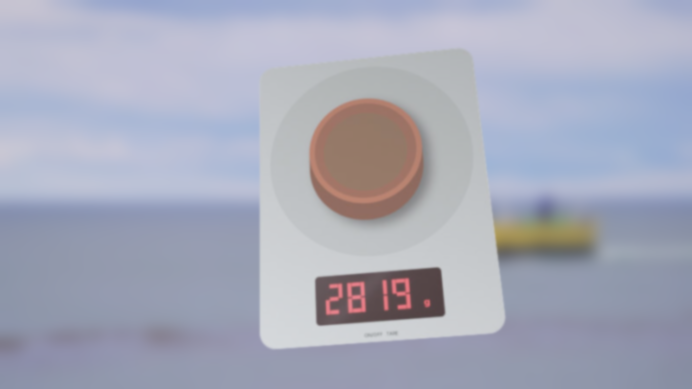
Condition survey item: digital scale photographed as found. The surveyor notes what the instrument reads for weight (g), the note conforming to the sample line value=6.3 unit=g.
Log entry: value=2819 unit=g
